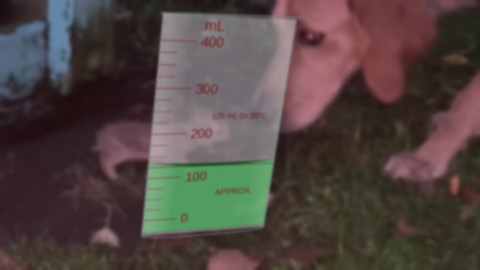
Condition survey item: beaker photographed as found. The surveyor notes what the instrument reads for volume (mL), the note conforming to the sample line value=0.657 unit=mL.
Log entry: value=125 unit=mL
